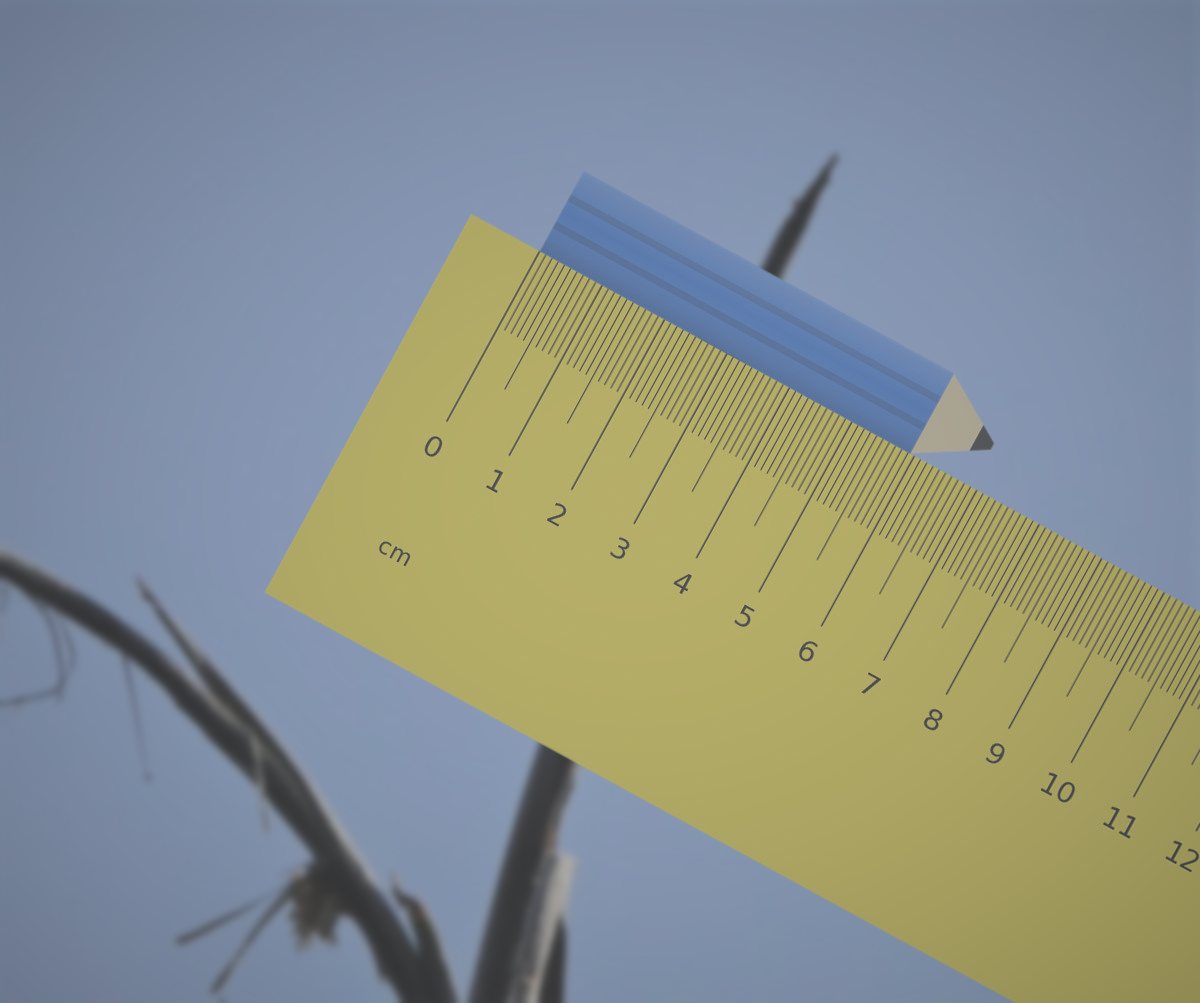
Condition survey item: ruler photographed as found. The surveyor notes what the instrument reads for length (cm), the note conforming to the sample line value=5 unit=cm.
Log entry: value=6.9 unit=cm
